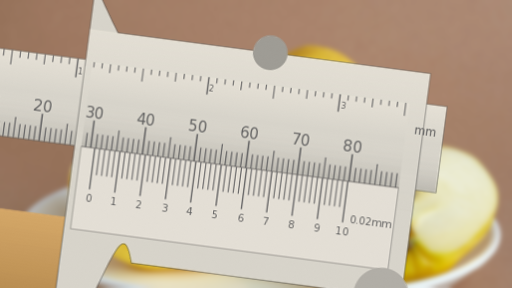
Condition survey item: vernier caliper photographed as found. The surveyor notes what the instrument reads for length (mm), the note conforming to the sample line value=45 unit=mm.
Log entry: value=30.8 unit=mm
